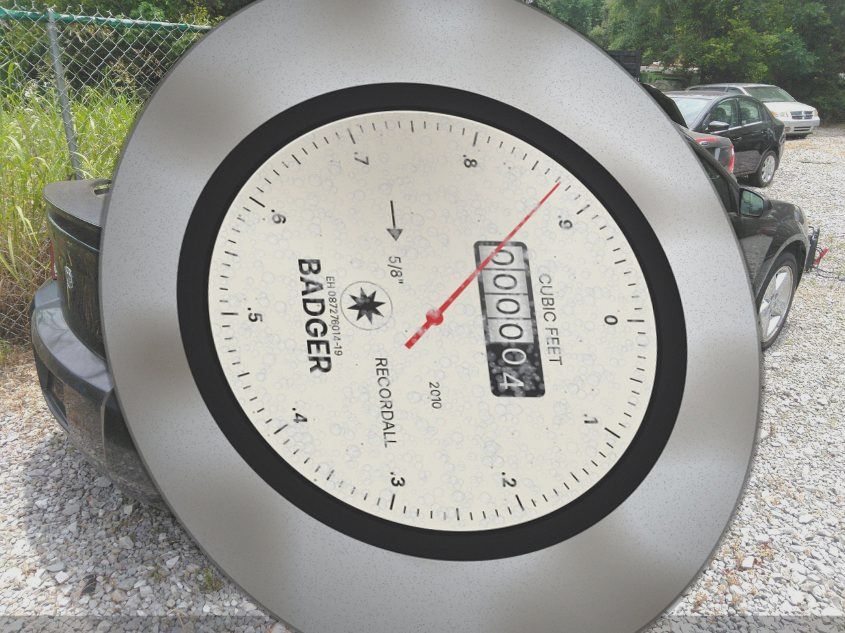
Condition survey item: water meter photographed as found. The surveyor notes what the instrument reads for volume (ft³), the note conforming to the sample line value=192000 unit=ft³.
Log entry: value=3.87 unit=ft³
